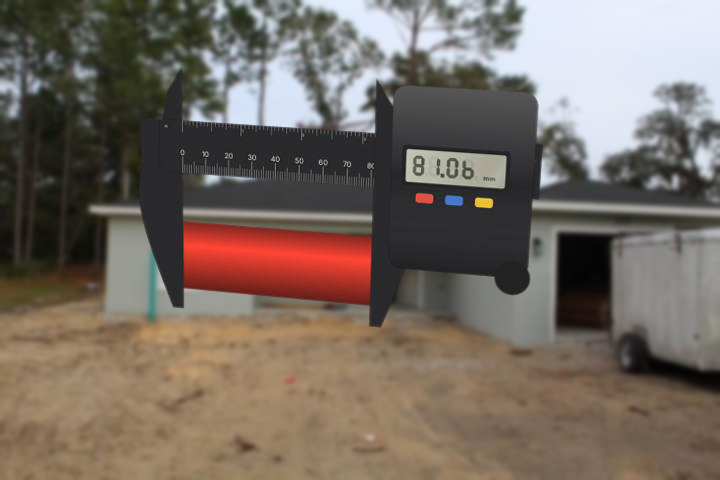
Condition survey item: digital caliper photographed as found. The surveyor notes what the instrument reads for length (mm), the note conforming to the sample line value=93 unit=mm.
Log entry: value=81.06 unit=mm
